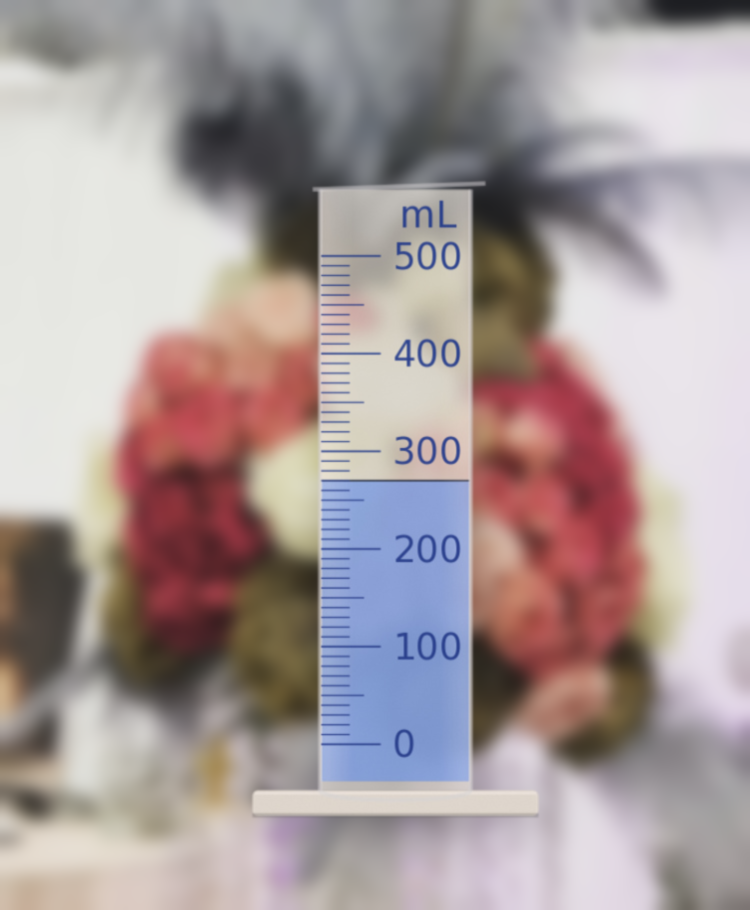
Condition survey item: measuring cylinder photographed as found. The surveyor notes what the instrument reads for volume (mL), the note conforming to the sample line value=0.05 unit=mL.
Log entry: value=270 unit=mL
